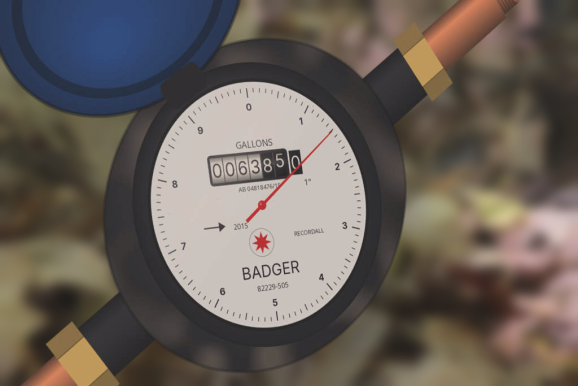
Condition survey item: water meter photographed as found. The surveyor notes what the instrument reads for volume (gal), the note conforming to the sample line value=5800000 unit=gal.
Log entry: value=63851.5 unit=gal
